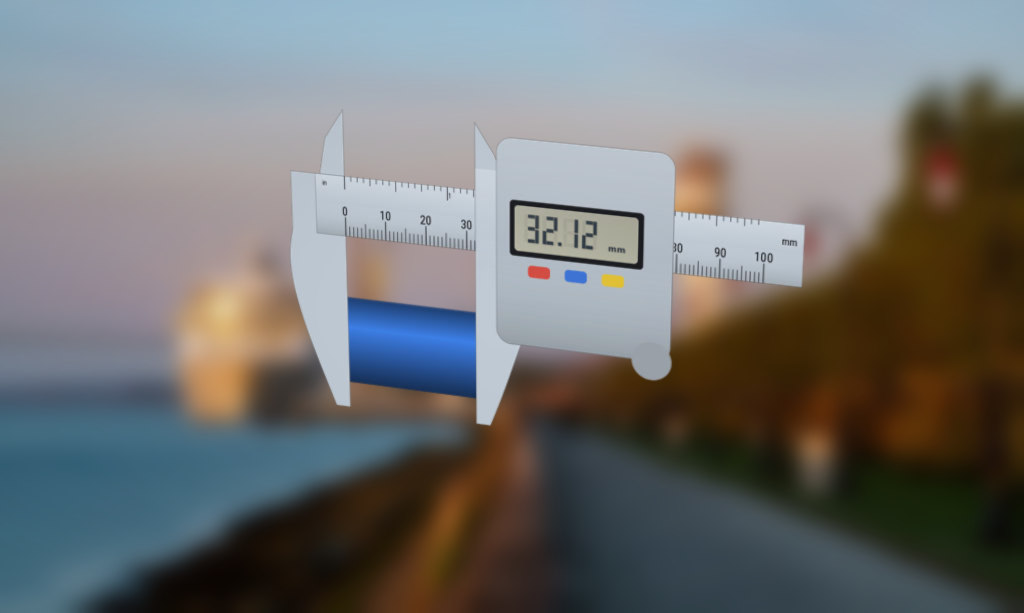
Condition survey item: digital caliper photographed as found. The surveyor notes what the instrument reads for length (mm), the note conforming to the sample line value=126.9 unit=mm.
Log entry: value=32.12 unit=mm
